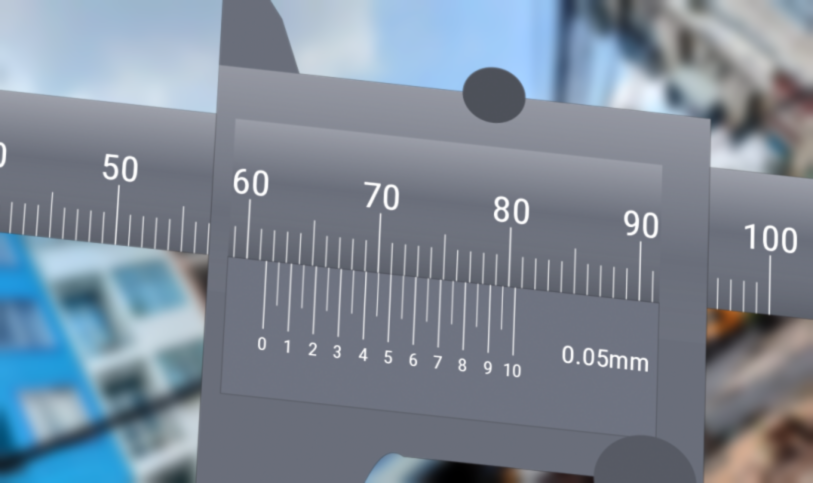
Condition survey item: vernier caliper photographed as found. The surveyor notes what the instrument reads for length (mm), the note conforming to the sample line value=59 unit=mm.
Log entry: value=61.5 unit=mm
